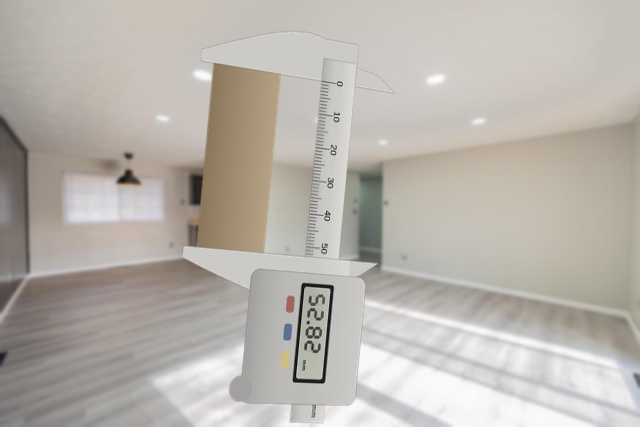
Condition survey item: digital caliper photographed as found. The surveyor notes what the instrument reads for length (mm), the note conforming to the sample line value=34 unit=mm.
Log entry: value=52.82 unit=mm
